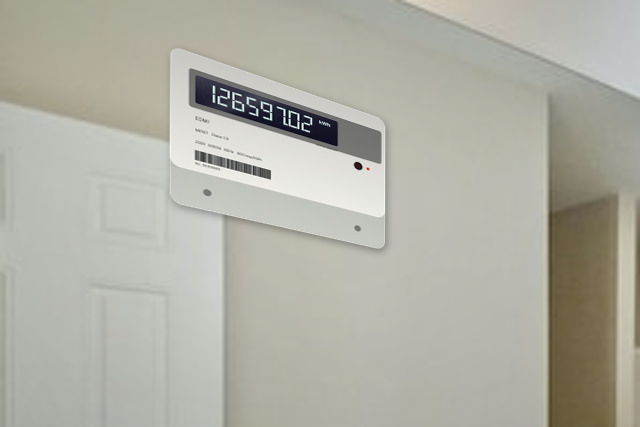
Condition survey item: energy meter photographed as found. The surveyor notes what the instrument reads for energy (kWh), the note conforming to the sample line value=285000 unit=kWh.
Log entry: value=126597.02 unit=kWh
